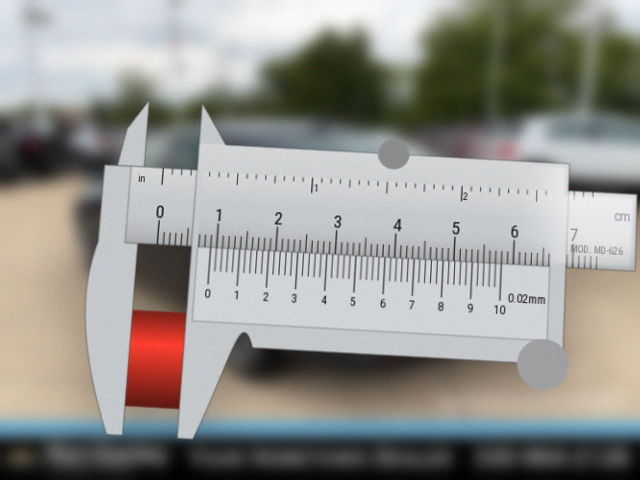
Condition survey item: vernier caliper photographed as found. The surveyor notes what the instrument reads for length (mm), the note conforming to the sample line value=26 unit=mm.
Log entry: value=9.0 unit=mm
